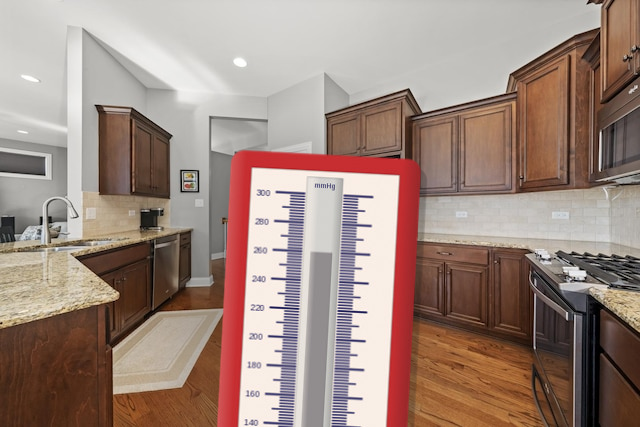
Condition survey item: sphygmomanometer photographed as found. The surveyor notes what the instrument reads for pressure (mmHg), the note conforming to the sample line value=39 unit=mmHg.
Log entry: value=260 unit=mmHg
